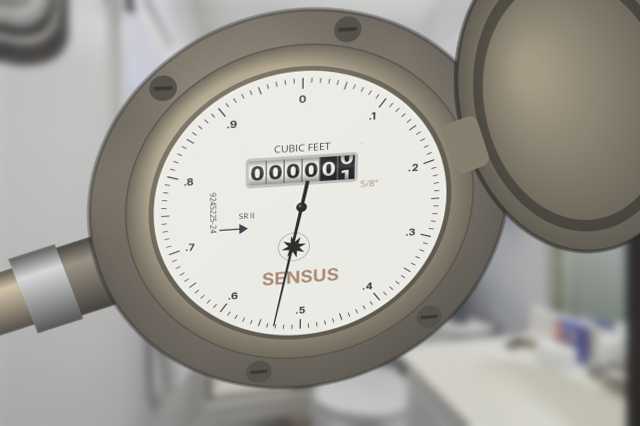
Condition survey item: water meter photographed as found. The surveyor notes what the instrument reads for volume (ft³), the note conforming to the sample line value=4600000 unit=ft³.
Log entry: value=0.53 unit=ft³
